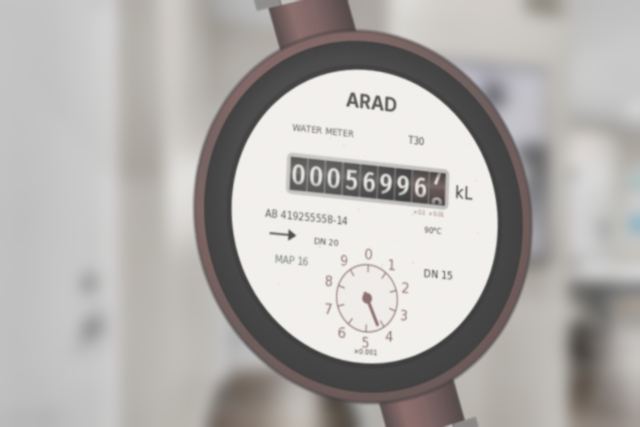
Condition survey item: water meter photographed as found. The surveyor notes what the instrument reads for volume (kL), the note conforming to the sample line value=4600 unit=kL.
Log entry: value=5699.674 unit=kL
